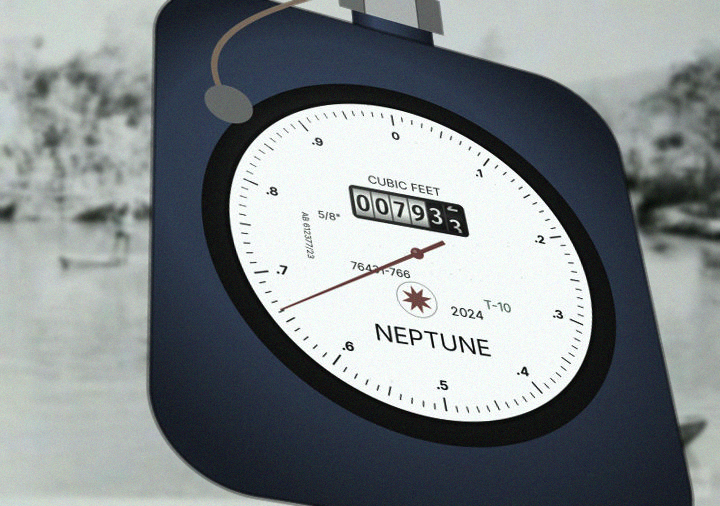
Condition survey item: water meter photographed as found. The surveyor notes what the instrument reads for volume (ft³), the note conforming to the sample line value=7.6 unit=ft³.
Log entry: value=7932.66 unit=ft³
